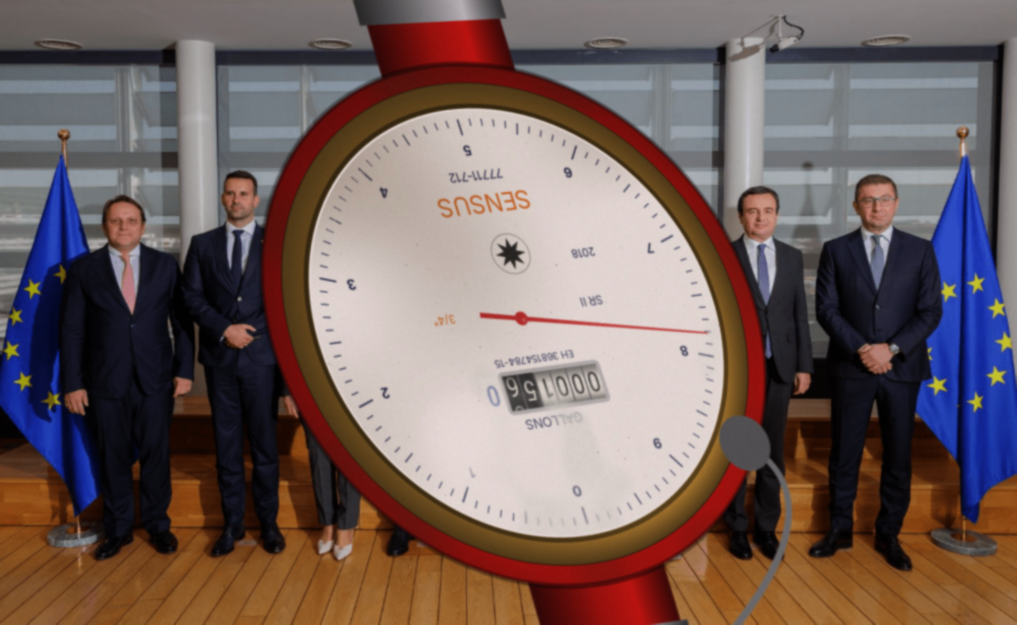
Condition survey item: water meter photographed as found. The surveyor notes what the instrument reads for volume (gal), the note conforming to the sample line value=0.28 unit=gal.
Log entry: value=1557.8 unit=gal
